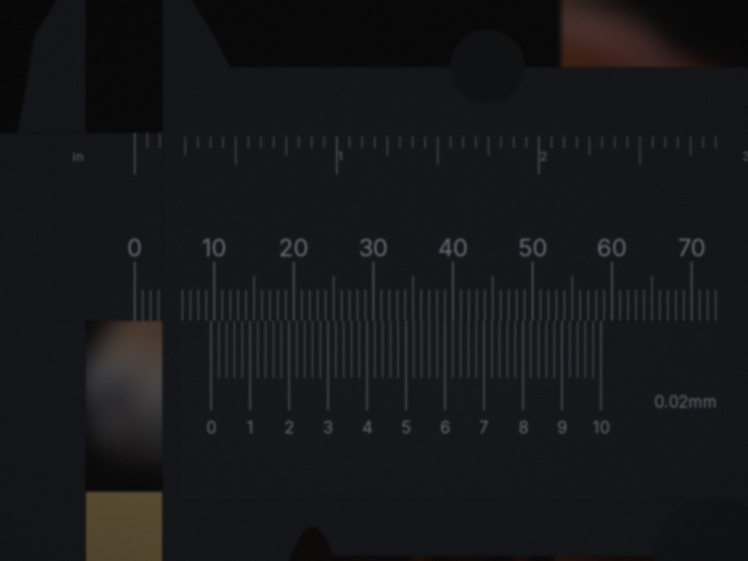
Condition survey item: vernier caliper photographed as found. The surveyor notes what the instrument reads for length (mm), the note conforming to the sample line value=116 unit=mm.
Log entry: value=9.6 unit=mm
